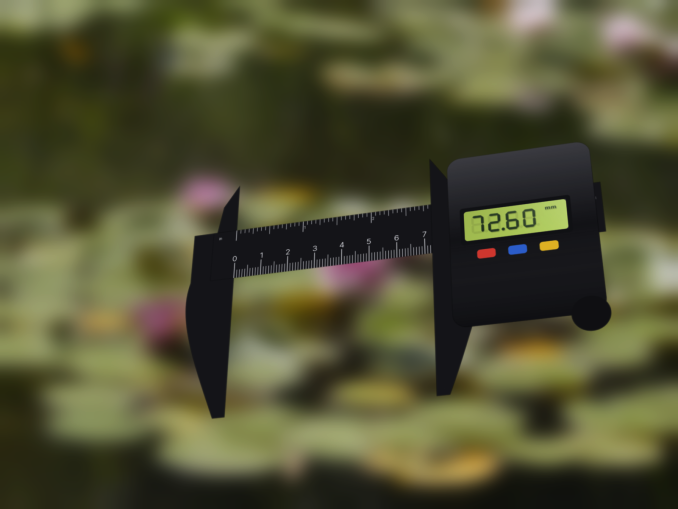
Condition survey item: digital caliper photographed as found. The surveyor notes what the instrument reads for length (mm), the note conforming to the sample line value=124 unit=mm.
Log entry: value=72.60 unit=mm
